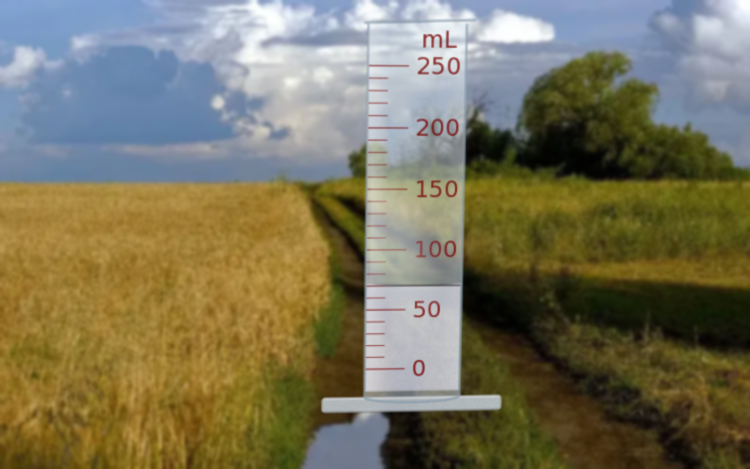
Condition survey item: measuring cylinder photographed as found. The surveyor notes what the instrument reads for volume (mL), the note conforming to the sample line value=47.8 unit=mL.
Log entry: value=70 unit=mL
